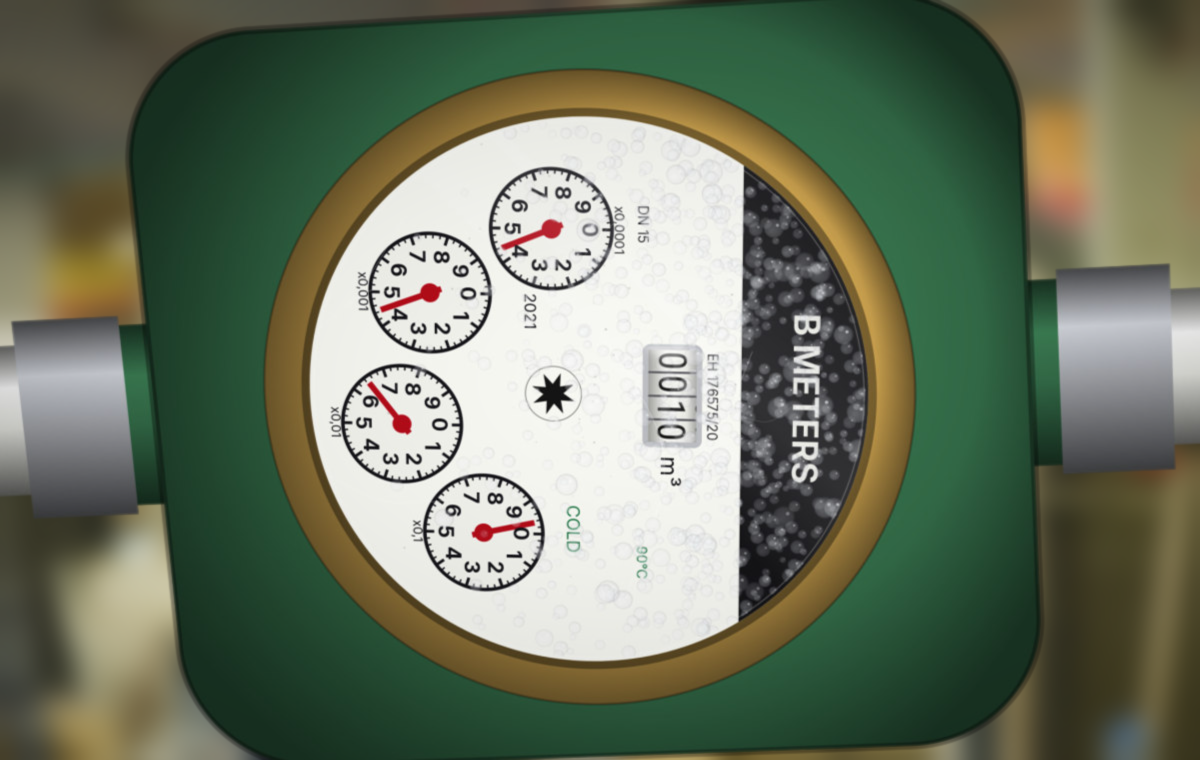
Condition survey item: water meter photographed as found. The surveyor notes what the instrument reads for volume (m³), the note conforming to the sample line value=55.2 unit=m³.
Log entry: value=9.9644 unit=m³
